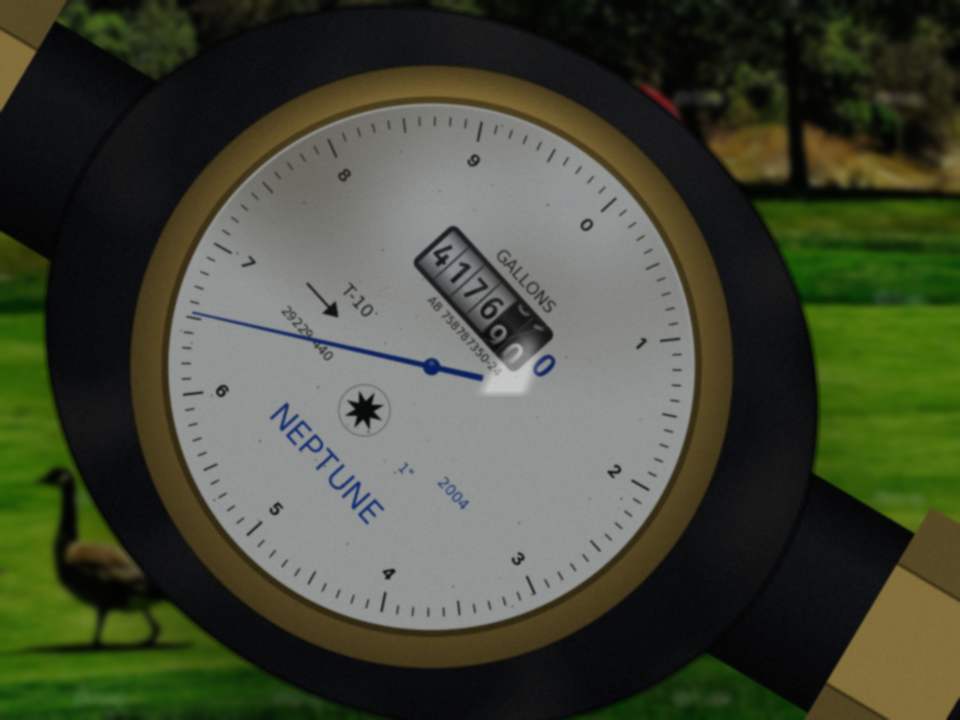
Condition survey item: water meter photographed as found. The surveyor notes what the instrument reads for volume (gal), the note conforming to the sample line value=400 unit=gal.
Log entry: value=4176896.5 unit=gal
